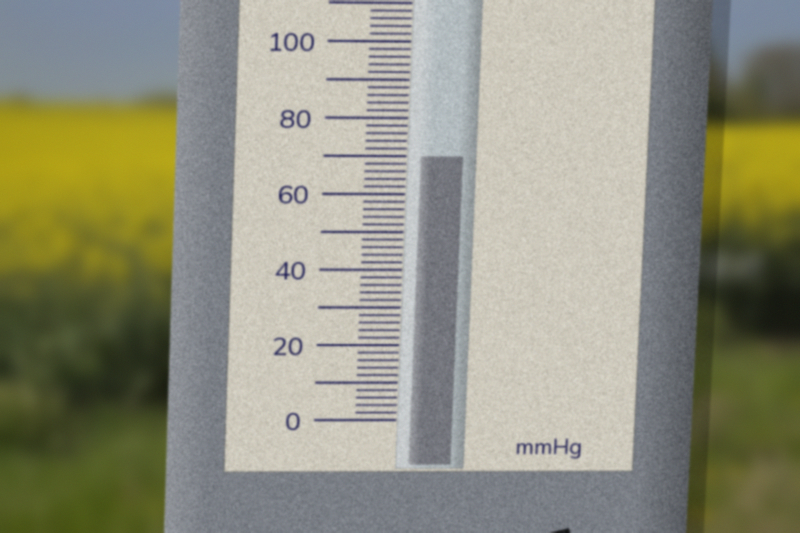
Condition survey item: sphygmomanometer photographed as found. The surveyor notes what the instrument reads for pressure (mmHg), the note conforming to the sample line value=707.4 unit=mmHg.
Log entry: value=70 unit=mmHg
